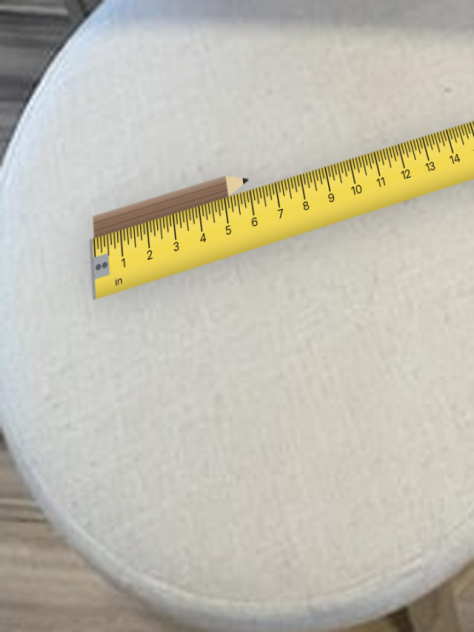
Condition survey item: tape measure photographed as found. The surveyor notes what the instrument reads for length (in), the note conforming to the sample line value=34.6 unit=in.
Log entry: value=6 unit=in
